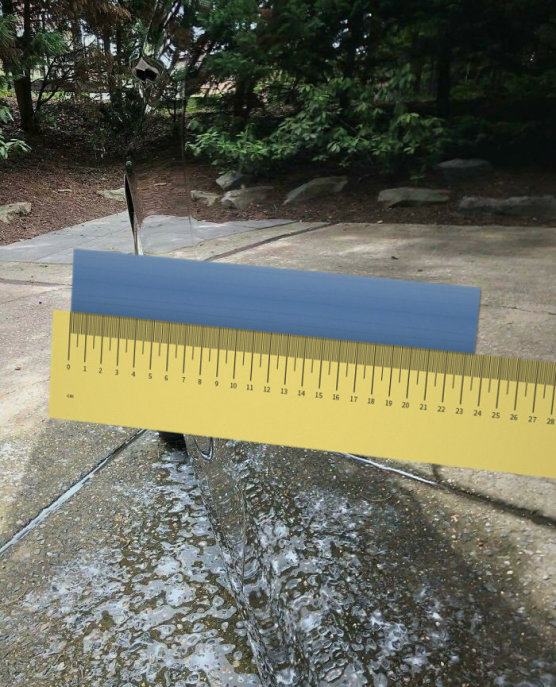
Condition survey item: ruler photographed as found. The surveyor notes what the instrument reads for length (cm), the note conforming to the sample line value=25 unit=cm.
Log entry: value=23.5 unit=cm
